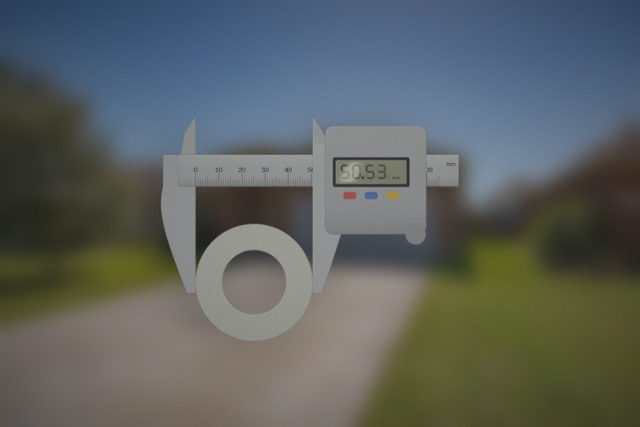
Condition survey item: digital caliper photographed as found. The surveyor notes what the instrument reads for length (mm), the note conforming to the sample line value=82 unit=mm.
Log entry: value=50.53 unit=mm
